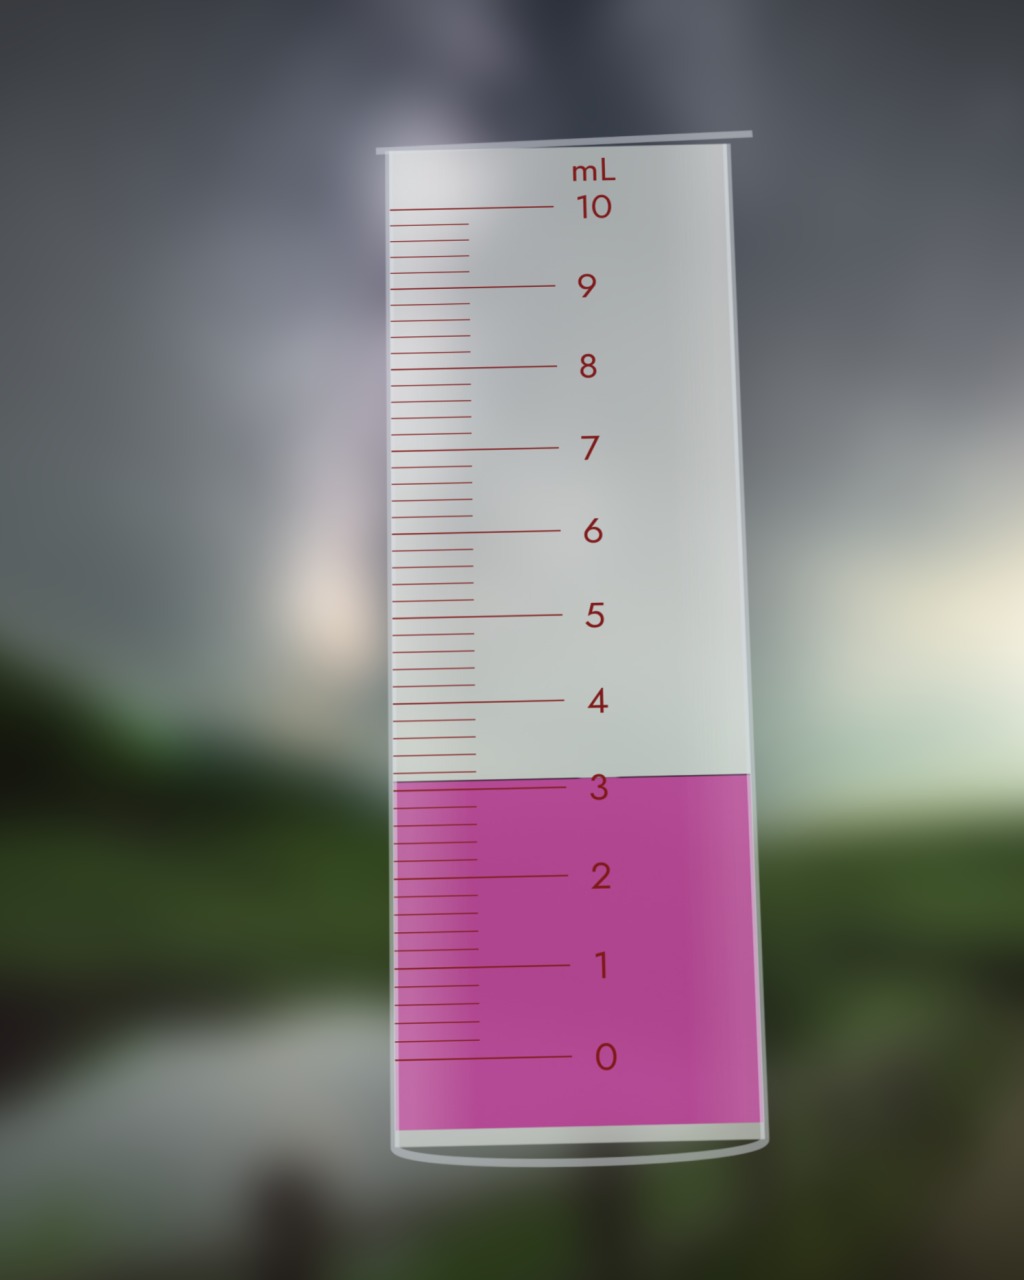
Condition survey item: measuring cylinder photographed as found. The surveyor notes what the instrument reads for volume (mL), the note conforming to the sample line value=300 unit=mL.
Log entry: value=3.1 unit=mL
